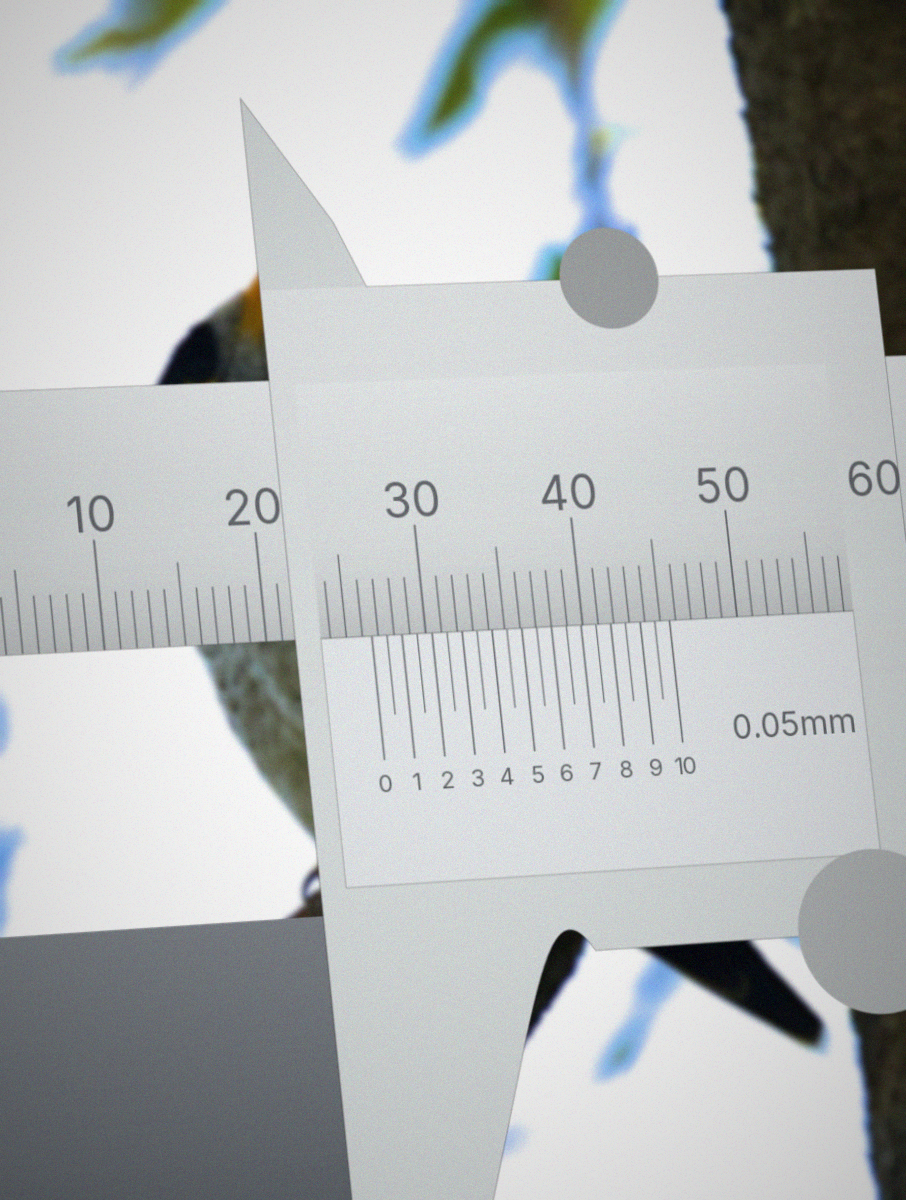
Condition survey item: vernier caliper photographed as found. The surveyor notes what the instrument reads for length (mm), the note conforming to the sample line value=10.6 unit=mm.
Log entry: value=26.6 unit=mm
